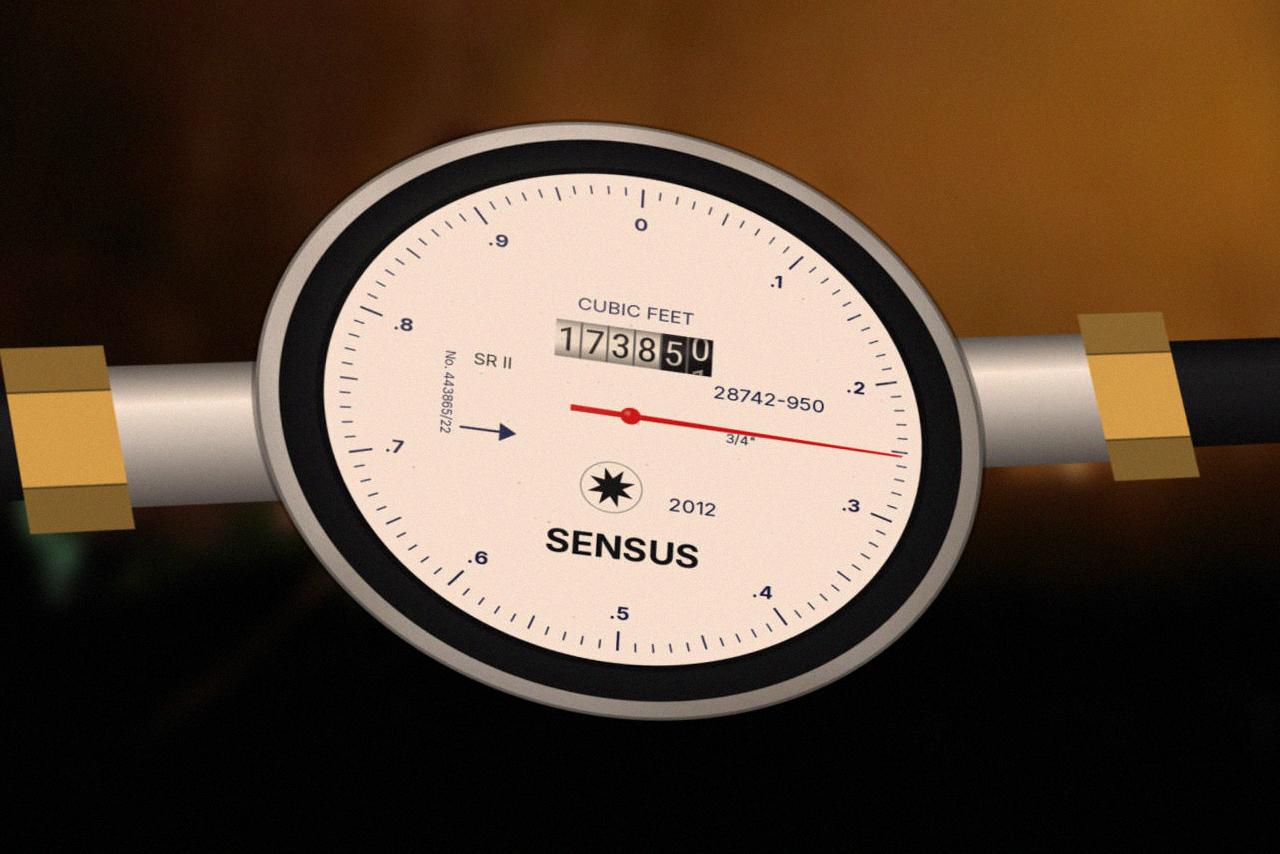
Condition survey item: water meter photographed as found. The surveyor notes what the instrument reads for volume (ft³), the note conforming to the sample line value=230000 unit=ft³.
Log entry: value=173850.25 unit=ft³
